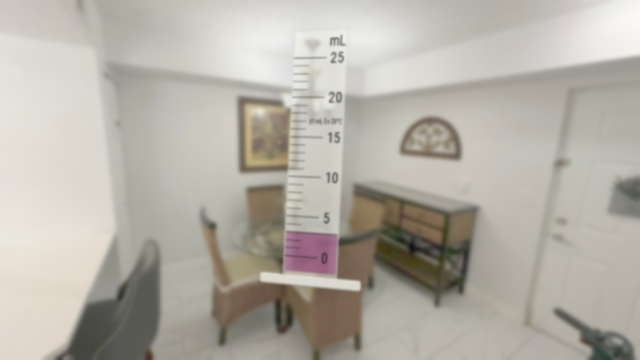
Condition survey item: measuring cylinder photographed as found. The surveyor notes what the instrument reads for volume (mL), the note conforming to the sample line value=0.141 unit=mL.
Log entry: value=3 unit=mL
